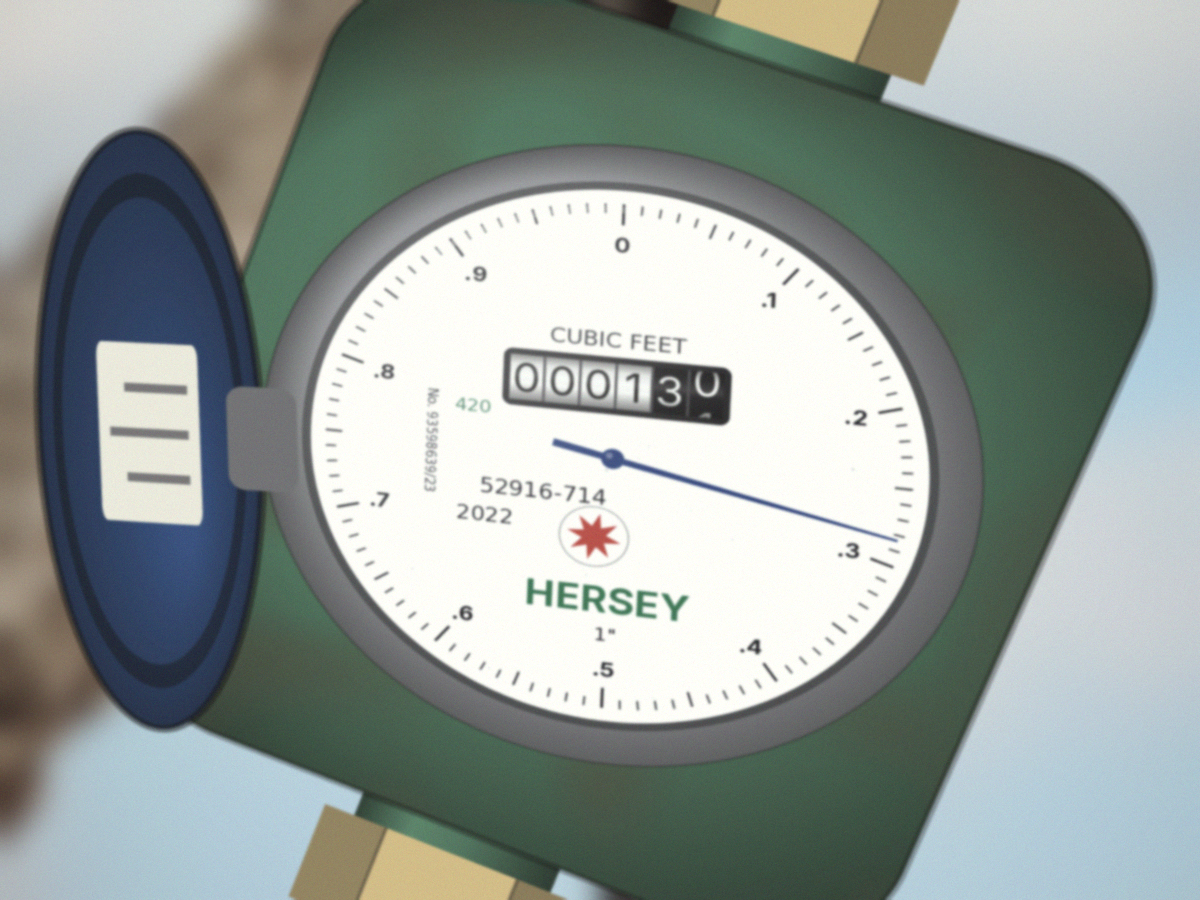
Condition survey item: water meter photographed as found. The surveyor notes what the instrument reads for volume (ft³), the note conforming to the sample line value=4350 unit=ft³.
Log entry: value=130.28 unit=ft³
